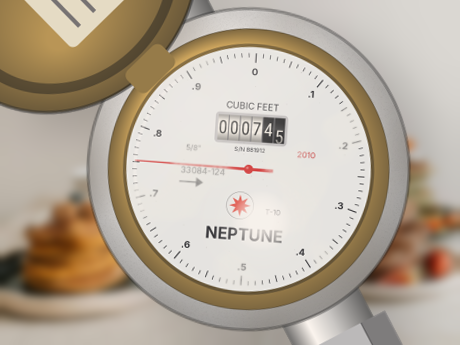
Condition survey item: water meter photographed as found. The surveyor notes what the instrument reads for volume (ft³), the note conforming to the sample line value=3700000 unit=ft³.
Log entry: value=744.75 unit=ft³
